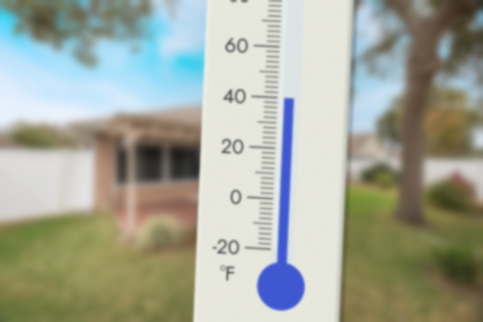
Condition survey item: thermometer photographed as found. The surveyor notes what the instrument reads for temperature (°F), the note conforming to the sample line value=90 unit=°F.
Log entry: value=40 unit=°F
